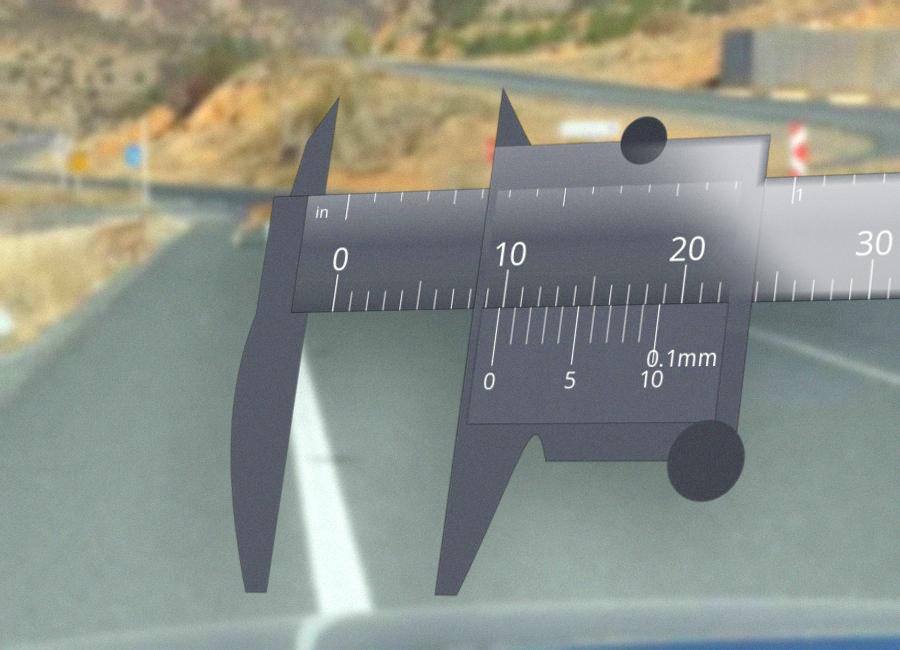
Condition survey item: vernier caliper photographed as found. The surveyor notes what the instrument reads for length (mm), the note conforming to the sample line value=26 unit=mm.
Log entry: value=9.8 unit=mm
